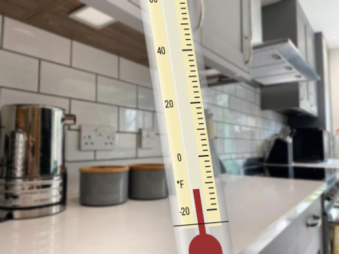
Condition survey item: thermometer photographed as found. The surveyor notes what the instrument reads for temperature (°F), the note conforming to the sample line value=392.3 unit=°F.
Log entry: value=-12 unit=°F
